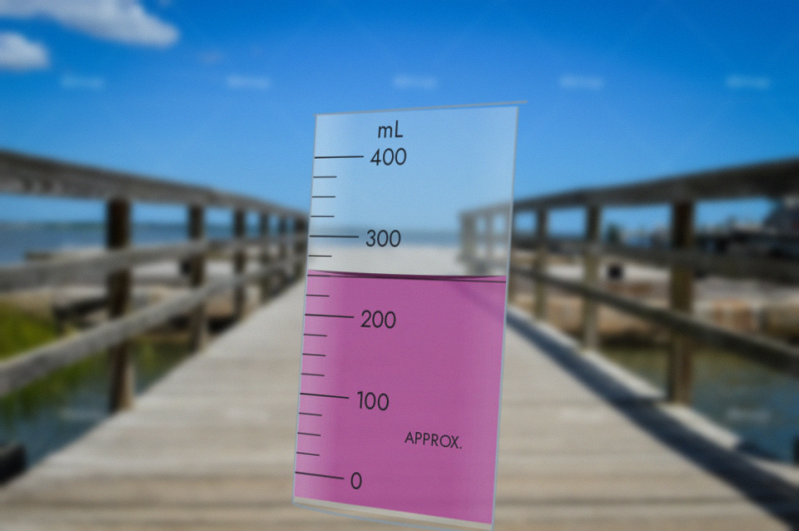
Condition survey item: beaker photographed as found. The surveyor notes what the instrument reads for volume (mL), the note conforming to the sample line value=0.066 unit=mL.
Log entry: value=250 unit=mL
